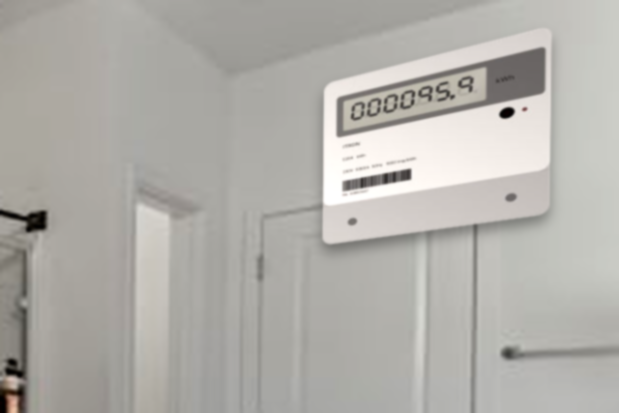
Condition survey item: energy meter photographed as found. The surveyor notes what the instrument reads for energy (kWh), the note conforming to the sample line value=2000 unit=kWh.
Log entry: value=95.9 unit=kWh
